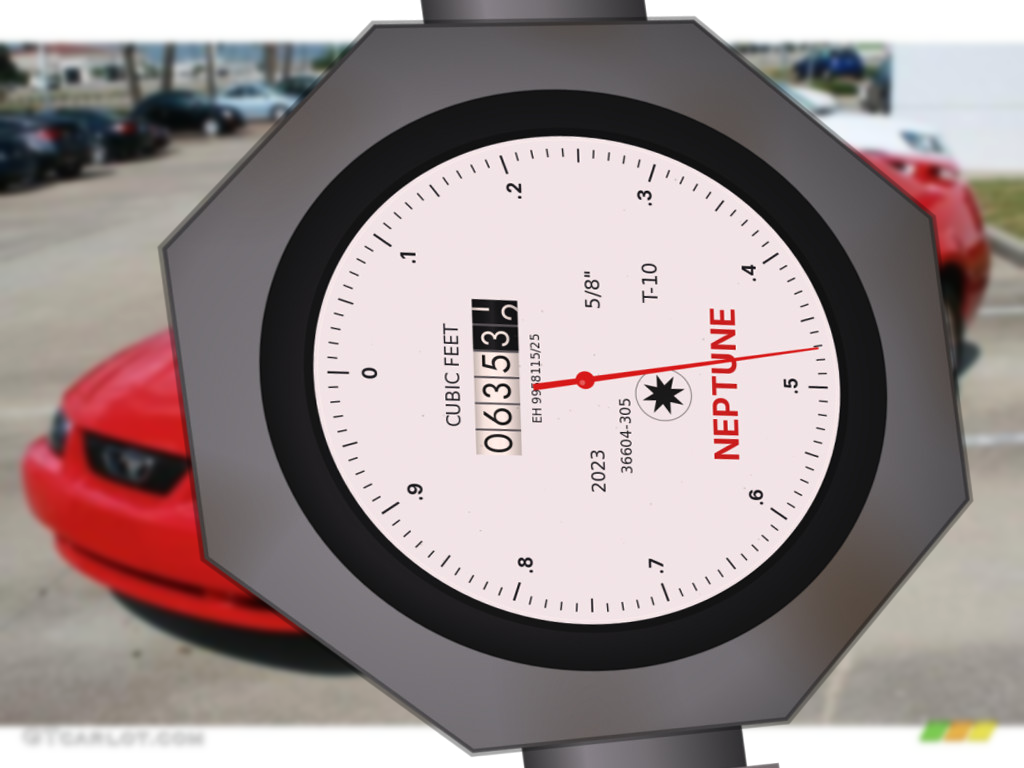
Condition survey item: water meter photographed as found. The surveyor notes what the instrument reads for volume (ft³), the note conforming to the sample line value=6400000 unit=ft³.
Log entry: value=63531.47 unit=ft³
